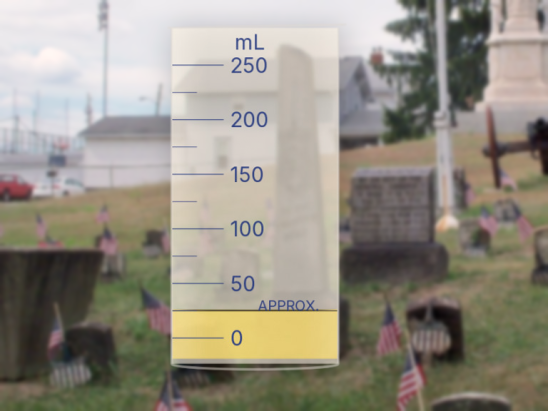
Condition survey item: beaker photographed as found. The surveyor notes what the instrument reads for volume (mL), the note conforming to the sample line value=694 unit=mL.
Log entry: value=25 unit=mL
